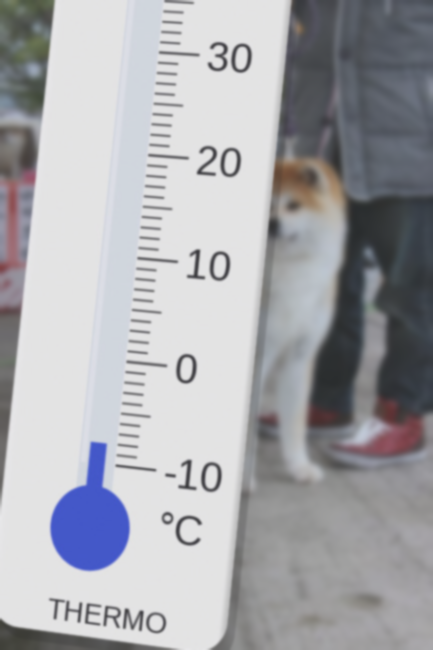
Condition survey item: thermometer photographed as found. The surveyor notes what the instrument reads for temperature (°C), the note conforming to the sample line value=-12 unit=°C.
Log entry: value=-8 unit=°C
